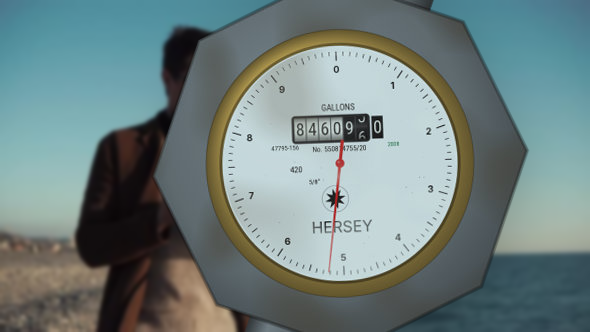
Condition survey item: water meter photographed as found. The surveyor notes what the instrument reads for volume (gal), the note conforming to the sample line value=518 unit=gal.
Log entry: value=8460955.2 unit=gal
